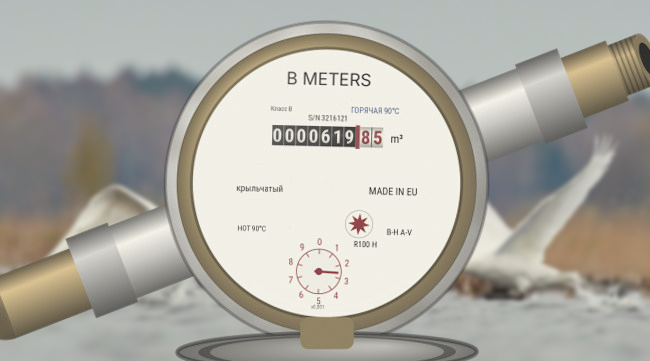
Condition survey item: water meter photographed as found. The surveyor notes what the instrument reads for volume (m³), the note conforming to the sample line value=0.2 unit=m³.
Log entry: value=619.852 unit=m³
